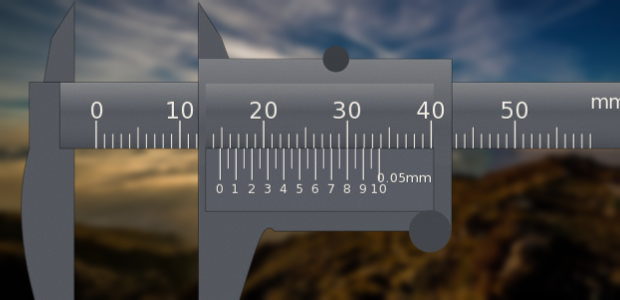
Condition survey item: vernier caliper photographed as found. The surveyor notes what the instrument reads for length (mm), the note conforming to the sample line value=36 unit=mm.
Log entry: value=14.8 unit=mm
